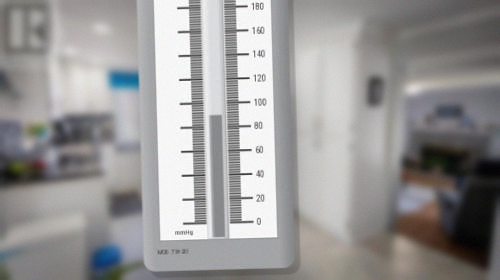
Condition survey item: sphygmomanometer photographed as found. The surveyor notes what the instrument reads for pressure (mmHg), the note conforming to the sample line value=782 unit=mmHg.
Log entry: value=90 unit=mmHg
